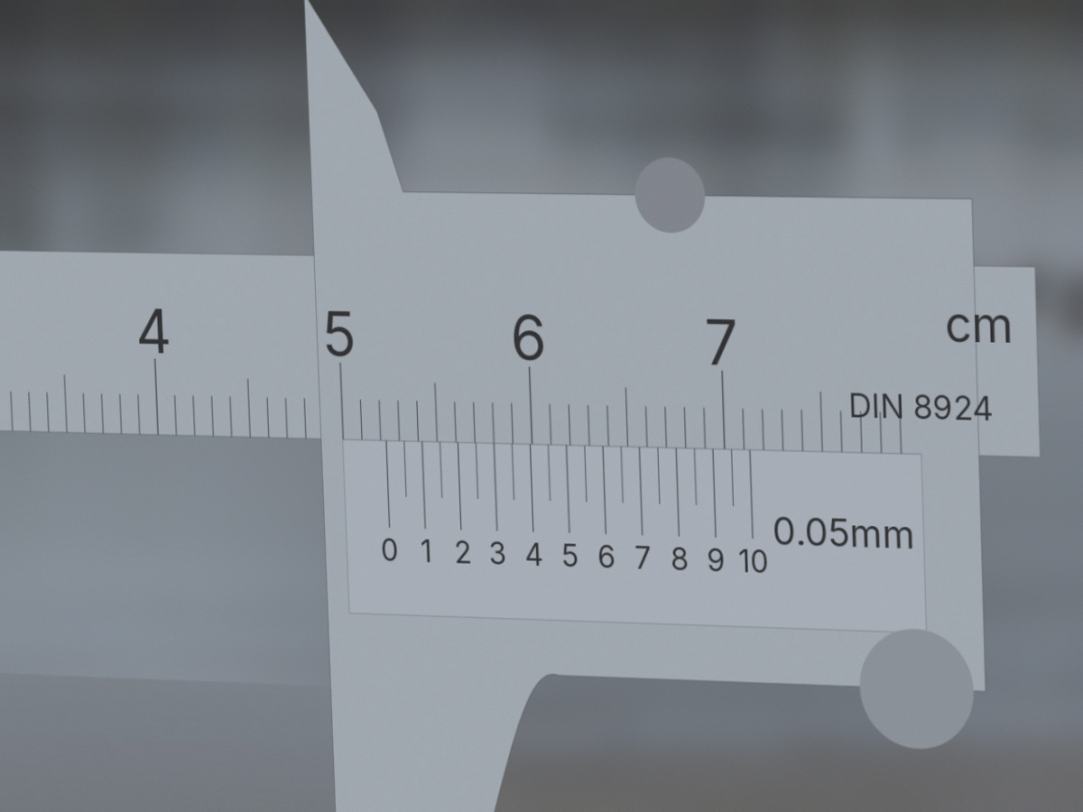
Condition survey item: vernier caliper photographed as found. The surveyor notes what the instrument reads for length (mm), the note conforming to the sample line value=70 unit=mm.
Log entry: value=52.3 unit=mm
